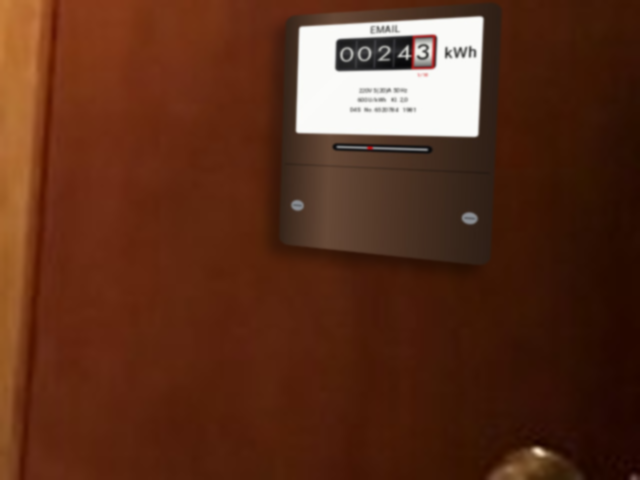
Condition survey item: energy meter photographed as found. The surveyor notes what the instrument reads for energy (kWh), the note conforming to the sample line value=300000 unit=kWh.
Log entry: value=24.3 unit=kWh
